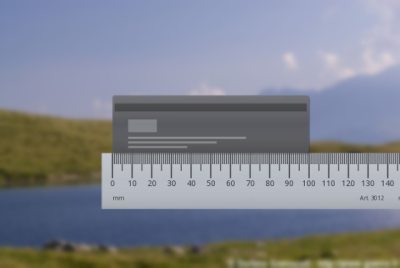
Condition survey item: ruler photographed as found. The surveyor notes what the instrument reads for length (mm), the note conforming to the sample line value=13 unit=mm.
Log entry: value=100 unit=mm
